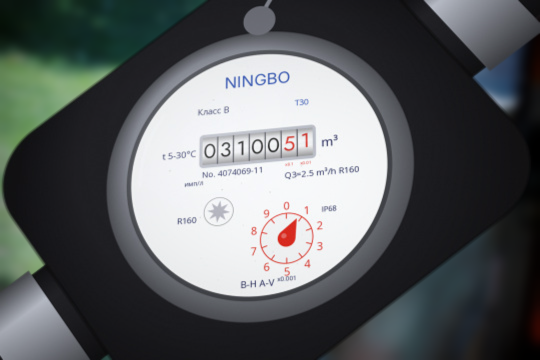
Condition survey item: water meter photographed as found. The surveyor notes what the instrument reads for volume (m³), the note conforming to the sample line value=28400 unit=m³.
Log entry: value=3100.510 unit=m³
